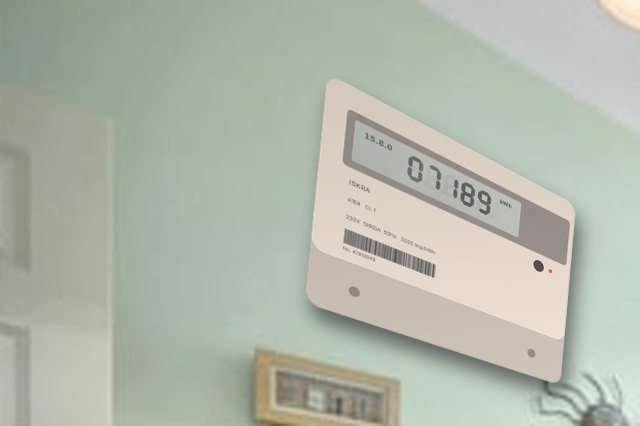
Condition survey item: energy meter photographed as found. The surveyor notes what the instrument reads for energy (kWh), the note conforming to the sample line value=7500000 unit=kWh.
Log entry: value=7189 unit=kWh
